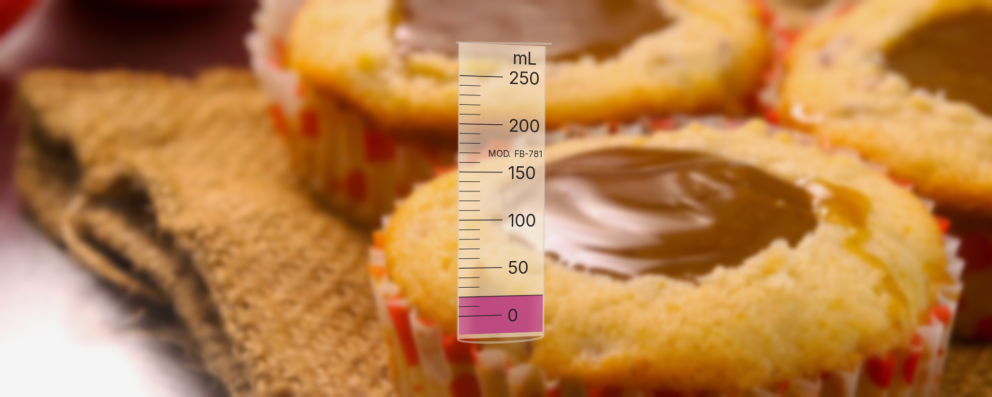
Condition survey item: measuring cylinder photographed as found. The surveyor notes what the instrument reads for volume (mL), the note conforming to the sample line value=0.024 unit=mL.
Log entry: value=20 unit=mL
